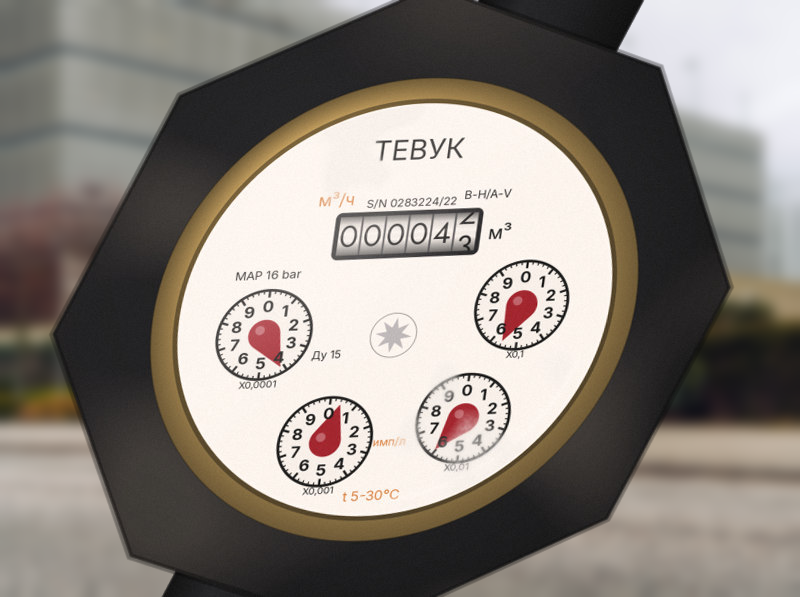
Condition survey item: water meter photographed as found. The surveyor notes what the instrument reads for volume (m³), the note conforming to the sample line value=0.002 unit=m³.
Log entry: value=42.5604 unit=m³
